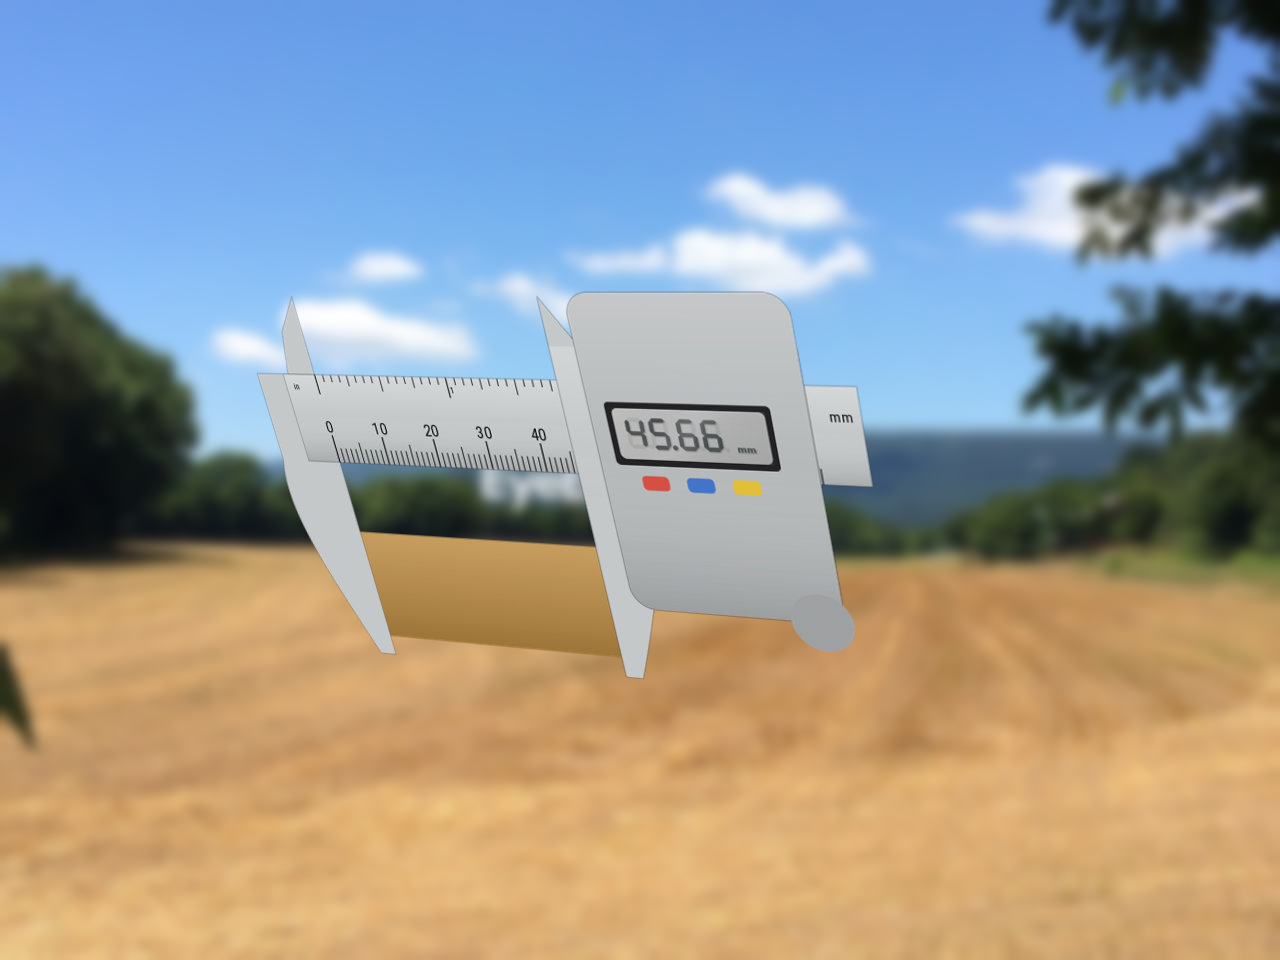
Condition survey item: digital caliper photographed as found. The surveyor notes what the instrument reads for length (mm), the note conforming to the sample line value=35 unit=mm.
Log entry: value=45.66 unit=mm
